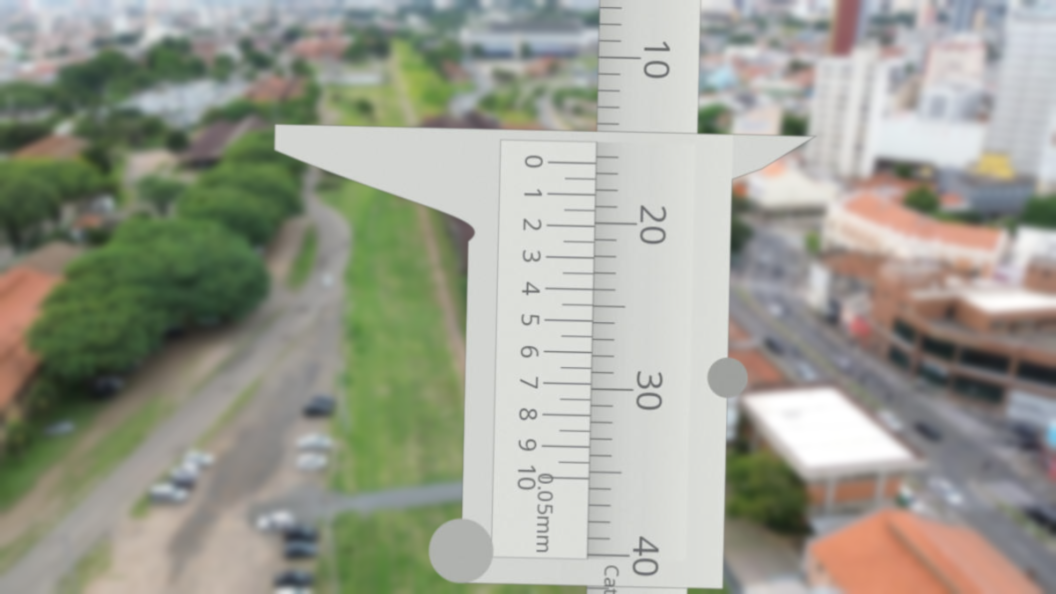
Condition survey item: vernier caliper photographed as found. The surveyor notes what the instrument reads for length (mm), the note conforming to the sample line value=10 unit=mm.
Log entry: value=16.4 unit=mm
